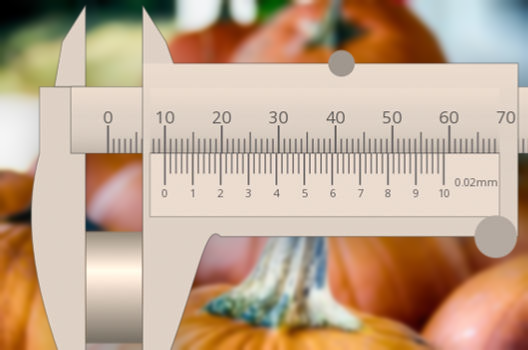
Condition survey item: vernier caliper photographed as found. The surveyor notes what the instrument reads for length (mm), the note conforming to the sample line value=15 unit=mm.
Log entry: value=10.0 unit=mm
